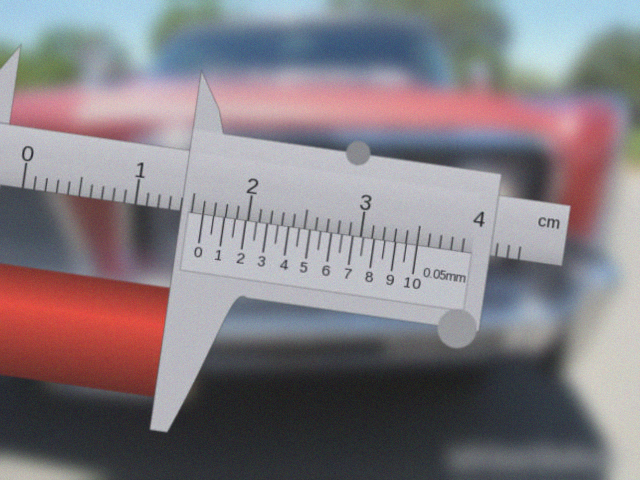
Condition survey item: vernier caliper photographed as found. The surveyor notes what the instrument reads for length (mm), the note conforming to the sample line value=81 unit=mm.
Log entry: value=16.0 unit=mm
